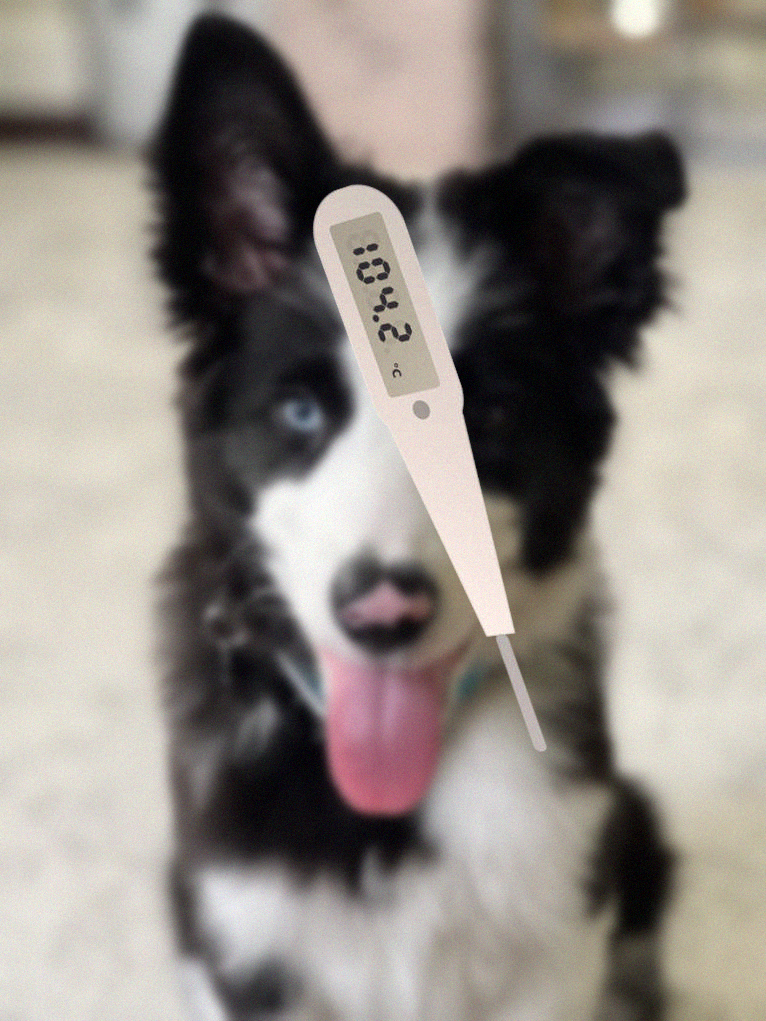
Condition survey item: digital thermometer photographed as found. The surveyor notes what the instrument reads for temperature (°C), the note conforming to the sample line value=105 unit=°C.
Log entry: value=104.2 unit=°C
